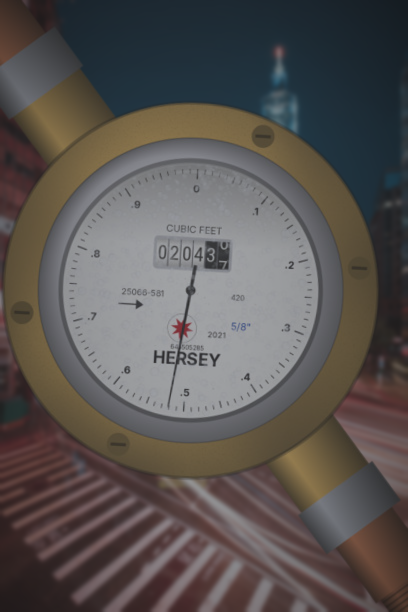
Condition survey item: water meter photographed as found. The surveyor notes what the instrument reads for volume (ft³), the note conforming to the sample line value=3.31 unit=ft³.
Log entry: value=20436.52 unit=ft³
